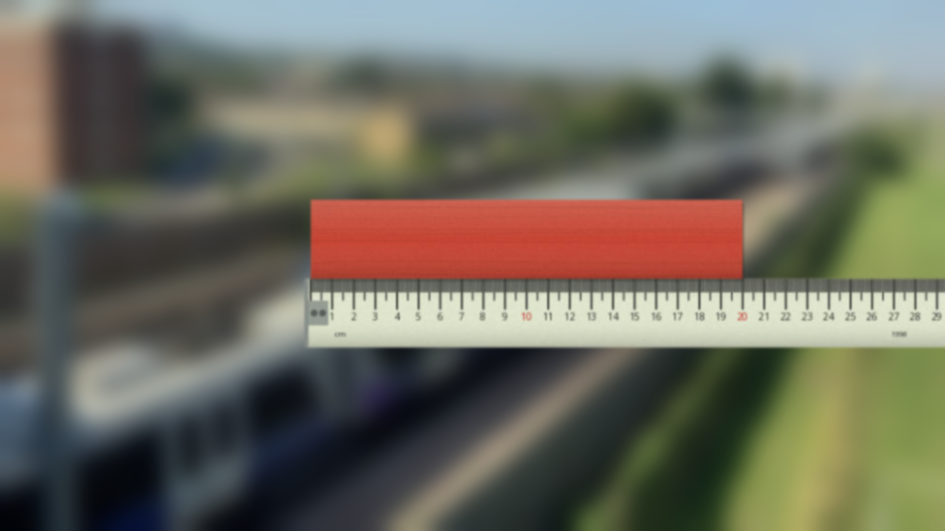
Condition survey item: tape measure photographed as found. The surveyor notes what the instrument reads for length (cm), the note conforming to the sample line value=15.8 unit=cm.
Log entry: value=20 unit=cm
